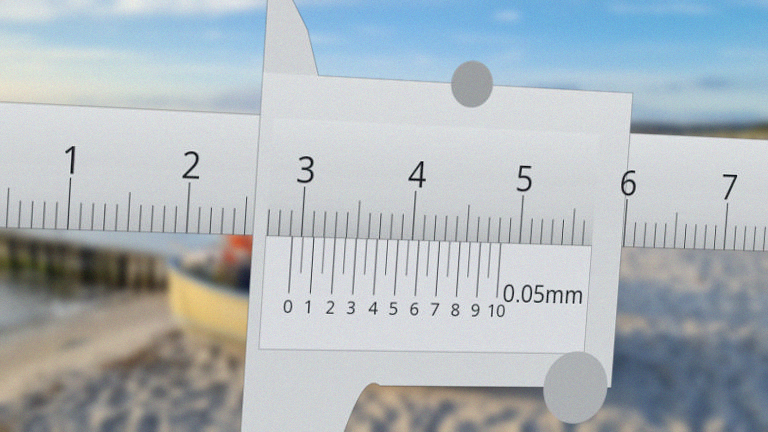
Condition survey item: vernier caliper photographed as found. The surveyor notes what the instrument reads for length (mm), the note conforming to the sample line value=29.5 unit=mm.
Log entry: value=29.2 unit=mm
